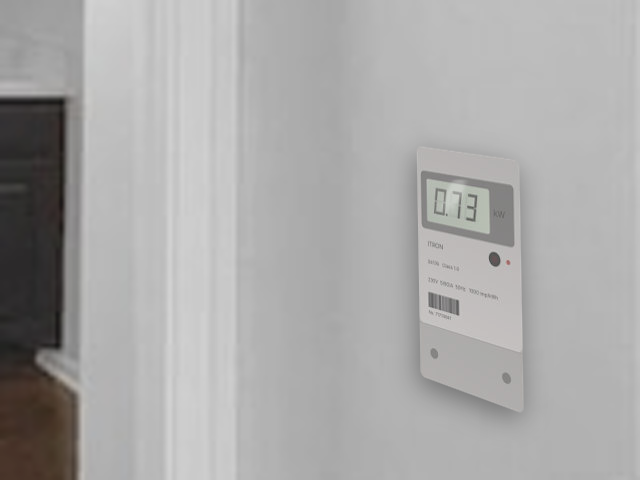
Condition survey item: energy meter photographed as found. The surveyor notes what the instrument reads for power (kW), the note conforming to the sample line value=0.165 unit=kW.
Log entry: value=0.73 unit=kW
